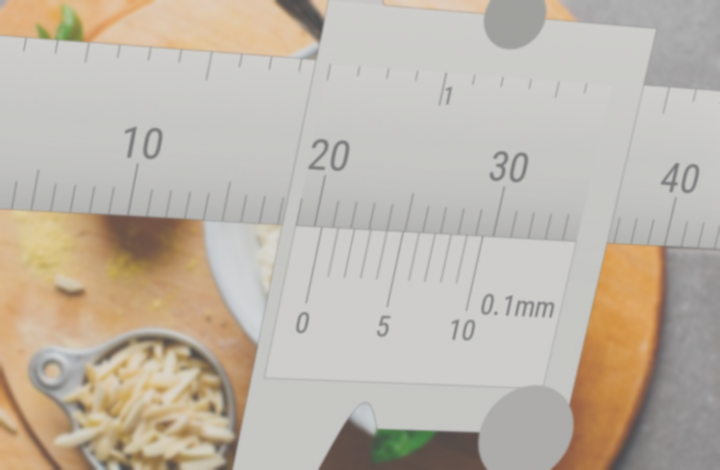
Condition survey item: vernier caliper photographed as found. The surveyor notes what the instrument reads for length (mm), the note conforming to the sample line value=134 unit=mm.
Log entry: value=20.4 unit=mm
